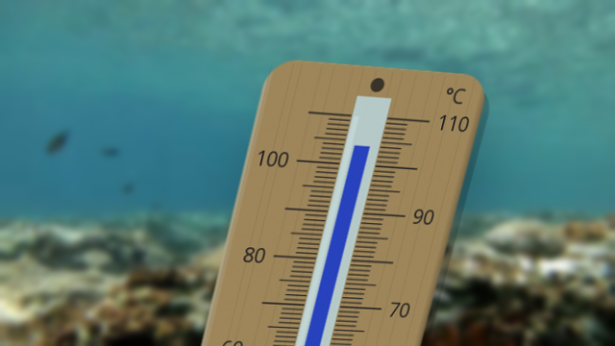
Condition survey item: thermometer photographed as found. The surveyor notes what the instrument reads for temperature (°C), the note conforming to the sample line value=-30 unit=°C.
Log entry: value=104 unit=°C
